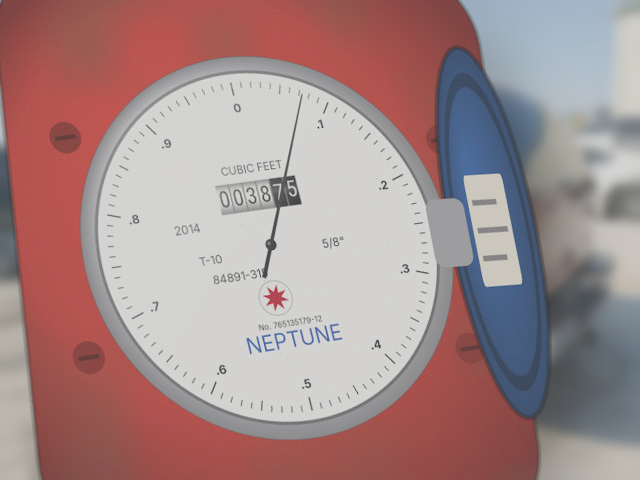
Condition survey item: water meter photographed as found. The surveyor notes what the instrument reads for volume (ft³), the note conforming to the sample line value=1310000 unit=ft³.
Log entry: value=3875.07 unit=ft³
